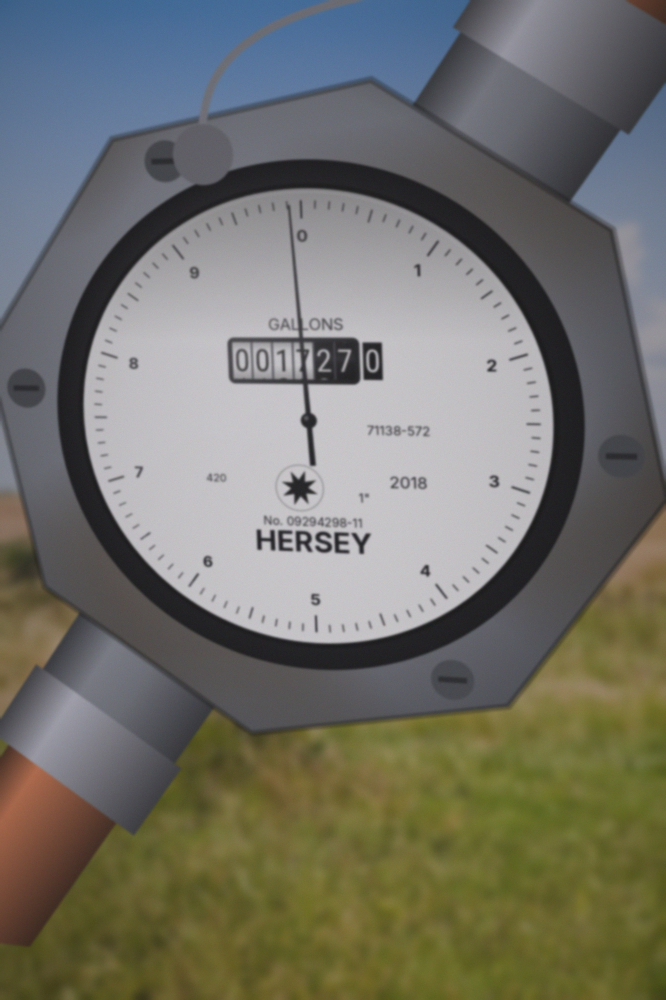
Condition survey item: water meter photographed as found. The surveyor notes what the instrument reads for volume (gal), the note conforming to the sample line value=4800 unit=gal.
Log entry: value=17269.9 unit=gal
